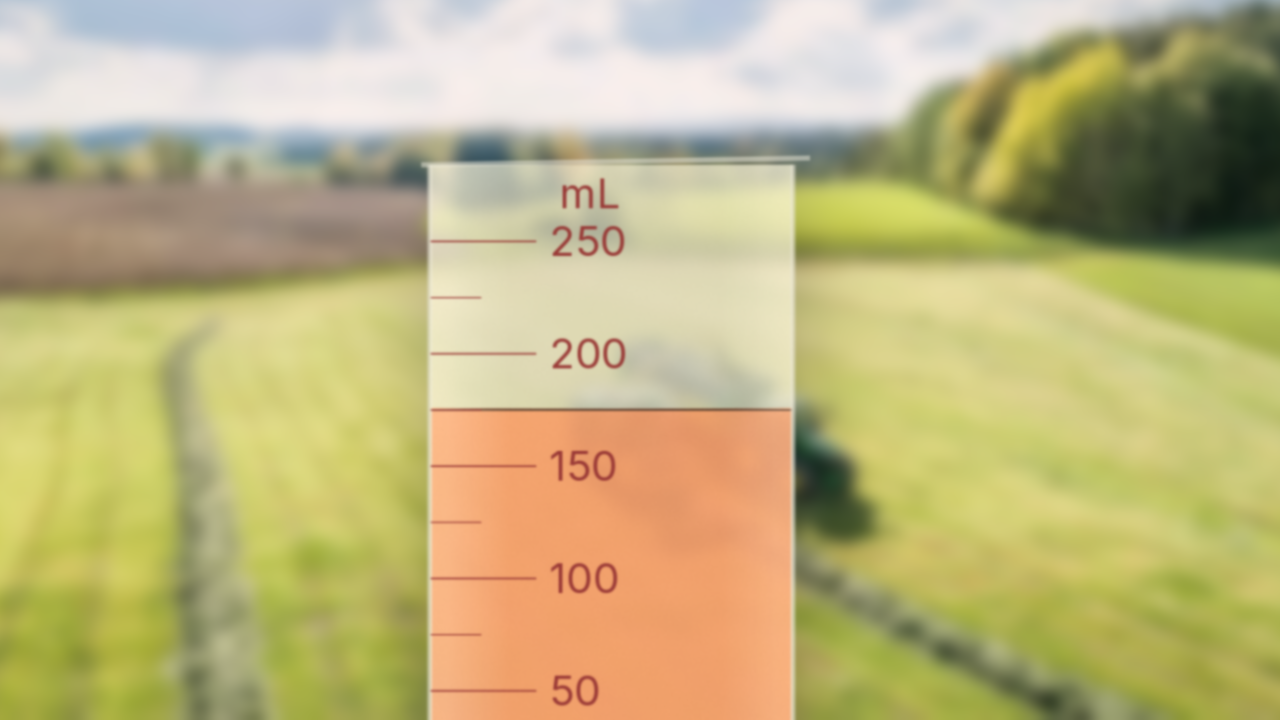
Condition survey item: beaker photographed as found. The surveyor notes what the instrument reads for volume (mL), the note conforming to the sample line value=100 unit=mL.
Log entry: value=175 unit=mL
